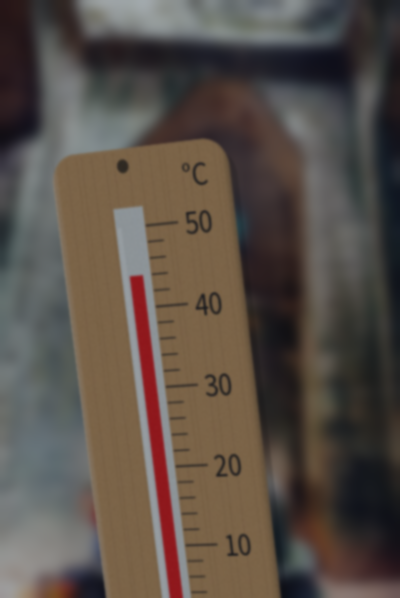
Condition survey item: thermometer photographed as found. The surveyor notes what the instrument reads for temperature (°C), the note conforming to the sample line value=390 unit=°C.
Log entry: value=44 unit=°C
